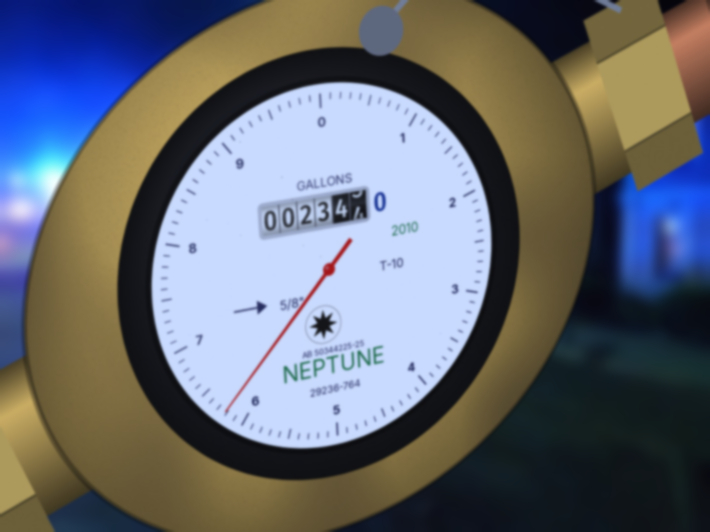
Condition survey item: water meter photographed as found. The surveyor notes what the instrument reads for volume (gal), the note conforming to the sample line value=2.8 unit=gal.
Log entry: value=23436.2 unit=gal
